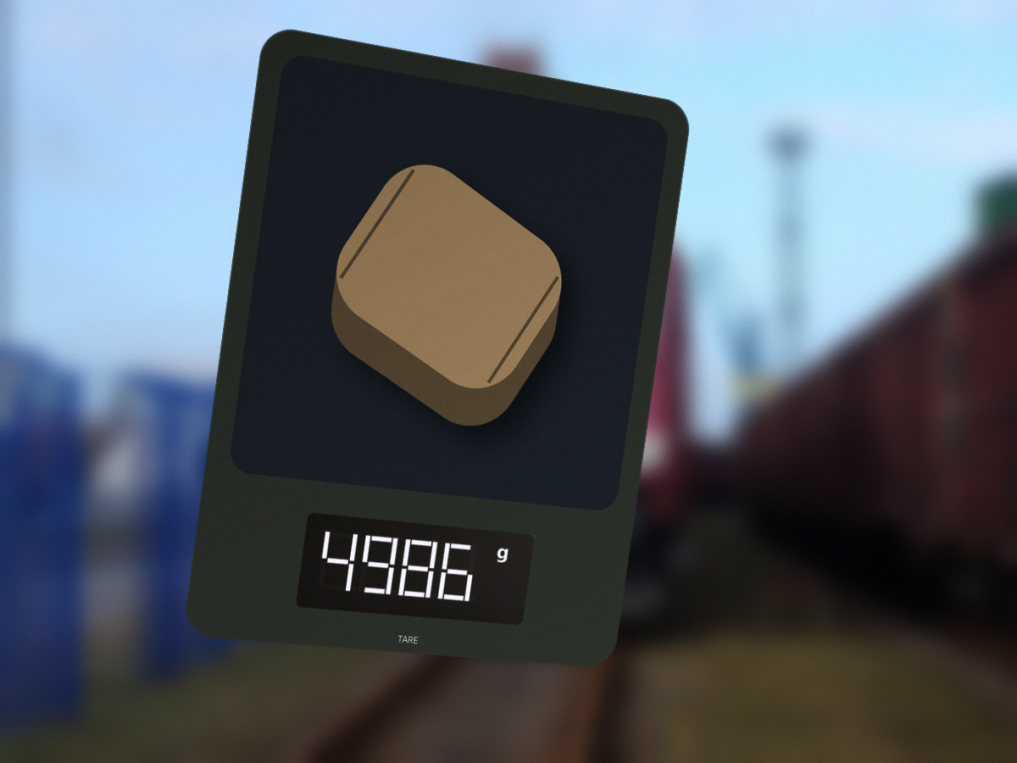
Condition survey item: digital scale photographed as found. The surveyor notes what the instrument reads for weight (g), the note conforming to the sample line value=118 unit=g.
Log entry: value=4986 unit=g
